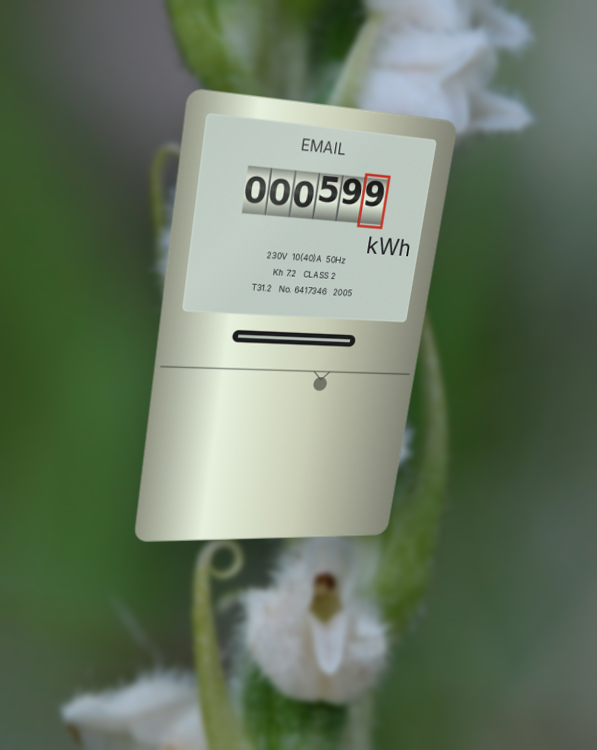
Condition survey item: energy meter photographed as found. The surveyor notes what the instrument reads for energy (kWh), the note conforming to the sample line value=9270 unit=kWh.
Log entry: value=59.9 unit=kWh
